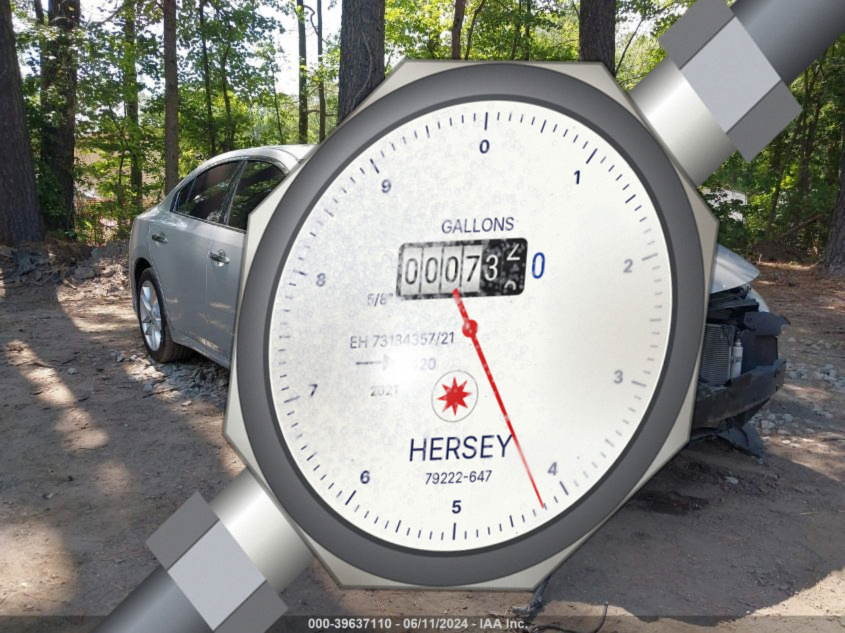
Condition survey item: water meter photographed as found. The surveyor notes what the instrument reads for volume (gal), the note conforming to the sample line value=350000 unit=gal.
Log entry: value=7324.2 unit=gal
